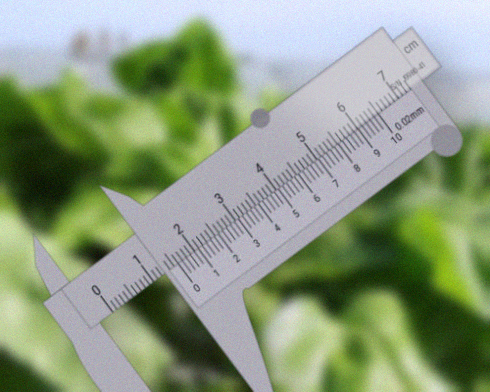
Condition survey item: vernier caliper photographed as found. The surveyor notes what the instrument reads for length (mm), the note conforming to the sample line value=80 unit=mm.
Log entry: value=16.0 unit=mm
